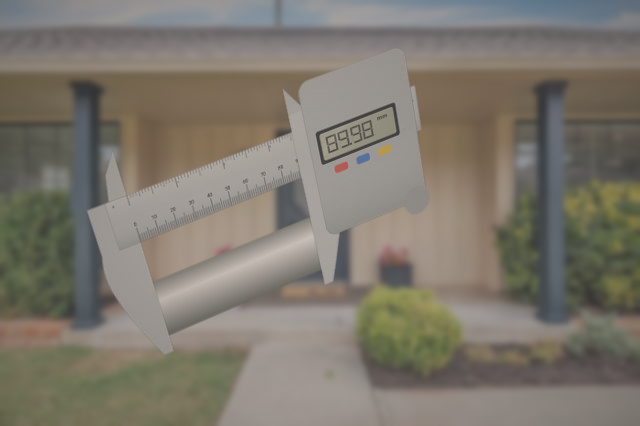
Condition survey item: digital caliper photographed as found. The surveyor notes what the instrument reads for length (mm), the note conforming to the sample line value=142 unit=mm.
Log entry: value=89.98 unit=mm
